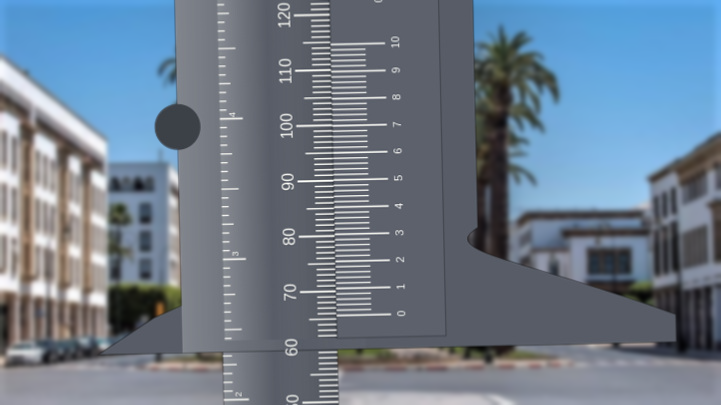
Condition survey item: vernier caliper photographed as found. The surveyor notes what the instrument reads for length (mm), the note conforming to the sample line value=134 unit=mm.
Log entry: value=65.6 unit=mm
